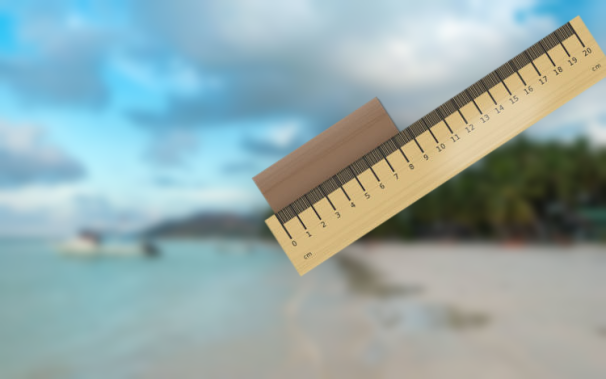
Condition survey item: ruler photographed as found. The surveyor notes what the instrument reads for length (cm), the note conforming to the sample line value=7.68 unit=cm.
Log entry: value=8.5 unit=cm
